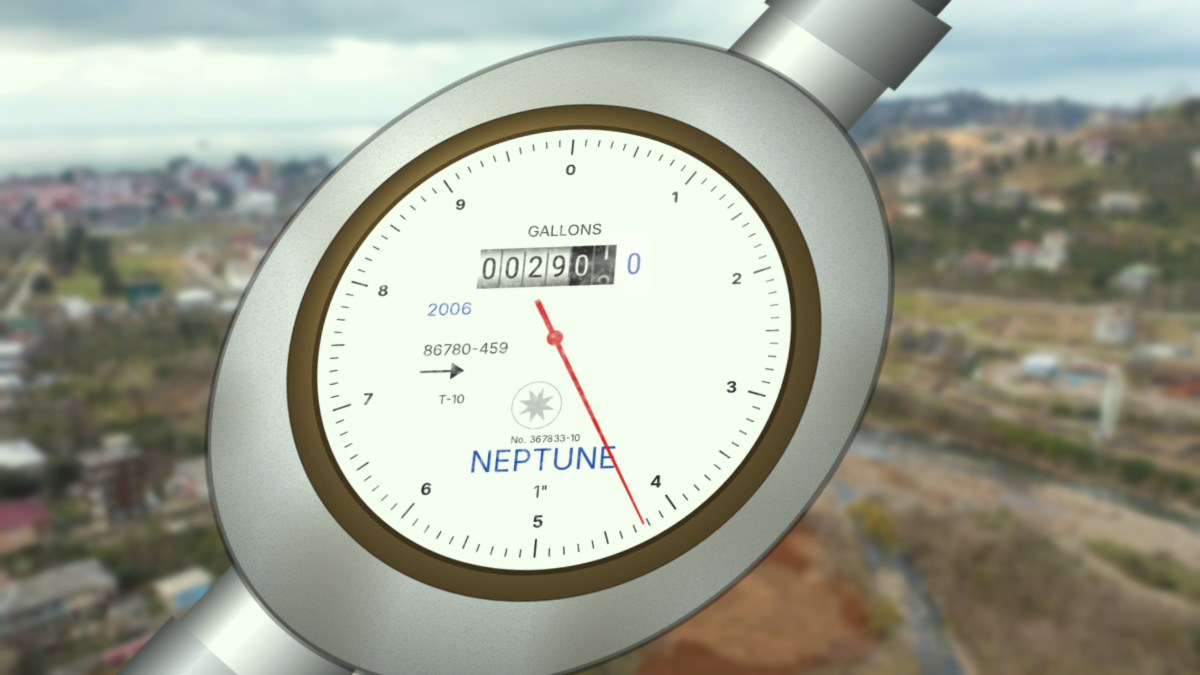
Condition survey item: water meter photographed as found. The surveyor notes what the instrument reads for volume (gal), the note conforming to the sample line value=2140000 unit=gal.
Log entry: value=29014.2 unit=gal
